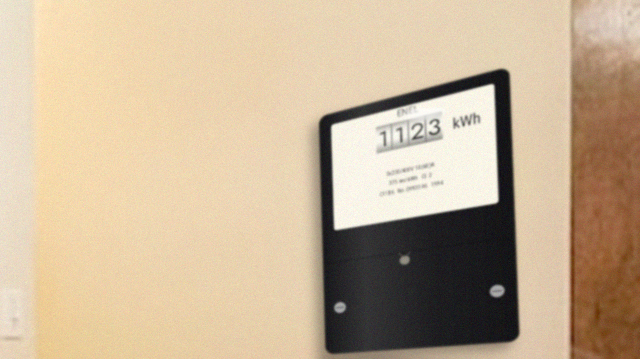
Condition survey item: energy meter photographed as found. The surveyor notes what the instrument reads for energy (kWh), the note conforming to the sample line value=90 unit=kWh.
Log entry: value=1123 unit=kWh
